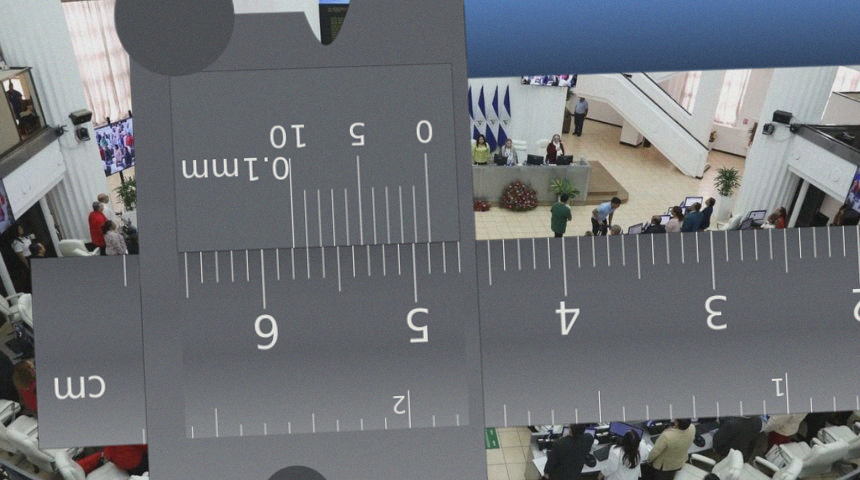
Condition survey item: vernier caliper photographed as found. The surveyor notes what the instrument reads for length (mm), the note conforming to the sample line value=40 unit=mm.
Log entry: value=48.9 unit=mm
